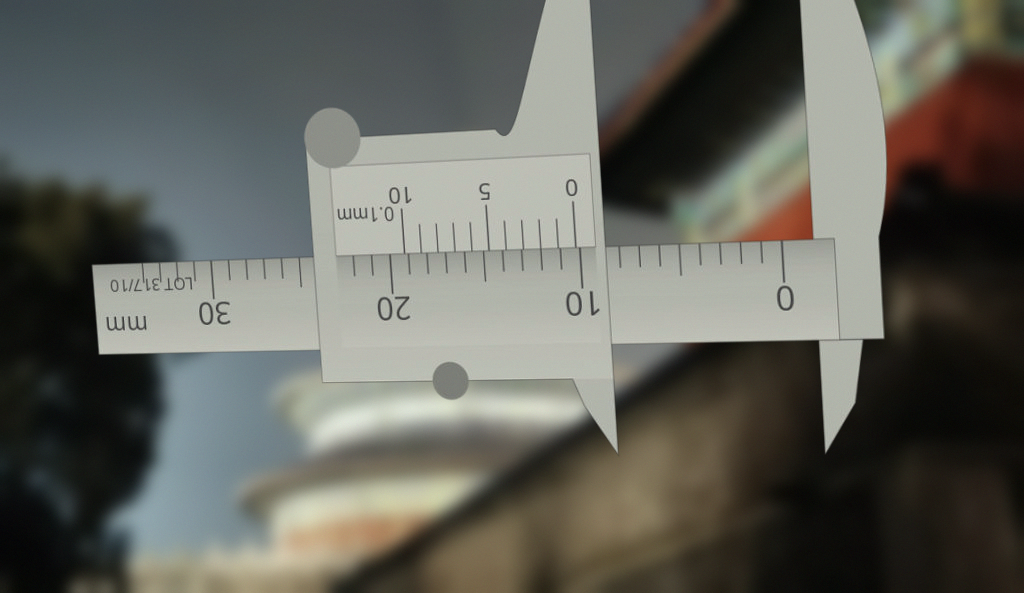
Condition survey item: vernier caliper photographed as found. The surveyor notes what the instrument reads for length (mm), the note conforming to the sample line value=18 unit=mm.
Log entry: value=10.2 unit=mm
